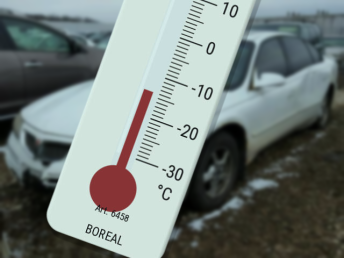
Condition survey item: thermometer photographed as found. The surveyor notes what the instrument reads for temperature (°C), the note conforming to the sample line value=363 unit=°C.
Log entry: value=-14 unit=°C
